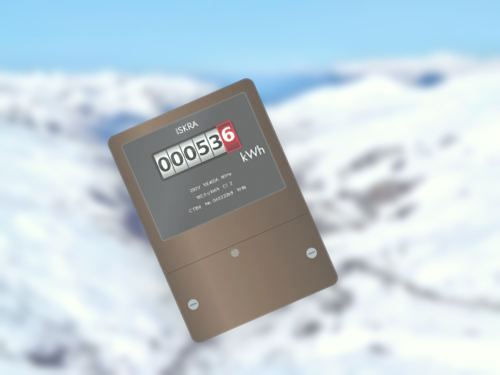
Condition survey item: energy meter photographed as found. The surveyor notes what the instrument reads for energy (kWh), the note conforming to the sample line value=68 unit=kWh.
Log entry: value=53.6 unit=kWh
